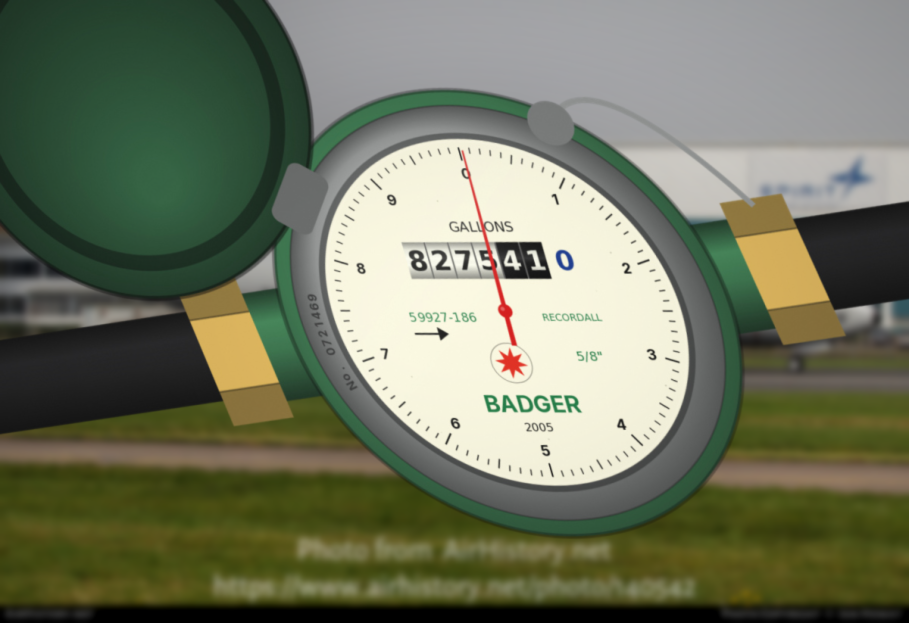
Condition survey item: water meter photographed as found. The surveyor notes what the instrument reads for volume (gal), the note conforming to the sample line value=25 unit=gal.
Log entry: value=8275410.0 unit=gal
